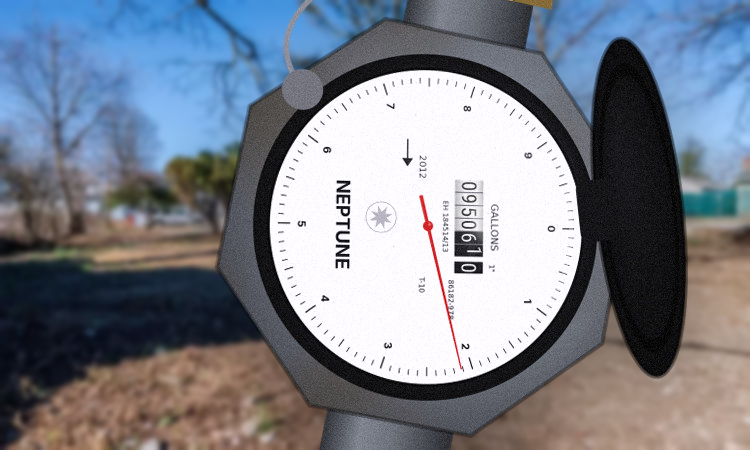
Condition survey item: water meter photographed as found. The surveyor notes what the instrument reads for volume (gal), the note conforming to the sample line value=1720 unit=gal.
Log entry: value=950612.1 unit=gal
